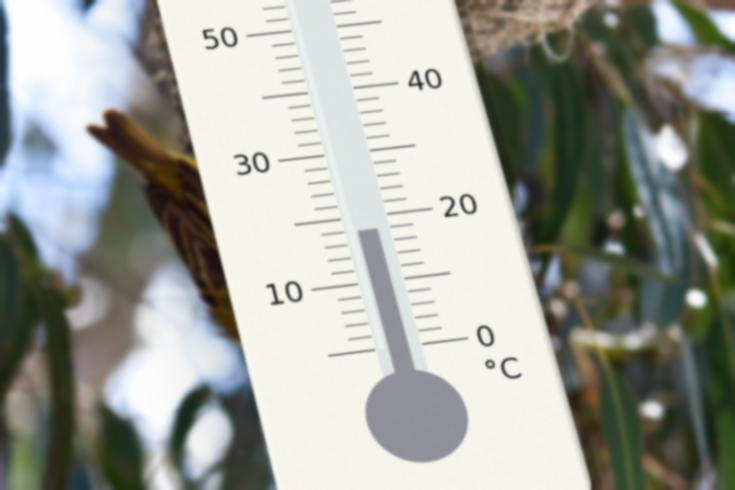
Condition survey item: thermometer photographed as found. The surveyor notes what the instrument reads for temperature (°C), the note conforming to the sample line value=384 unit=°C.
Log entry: value=18 unit=°C
